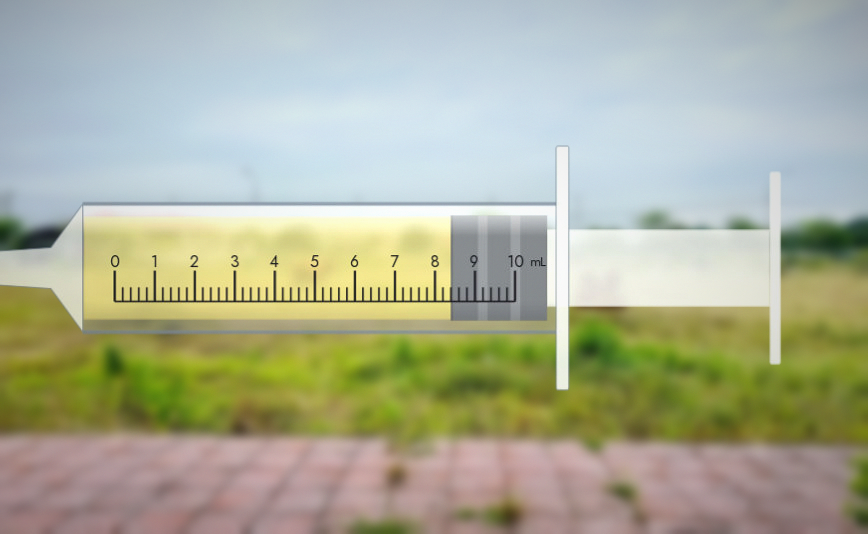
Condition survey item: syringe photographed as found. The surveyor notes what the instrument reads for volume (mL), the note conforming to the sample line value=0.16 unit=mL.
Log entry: value=8.4 unit=mL
